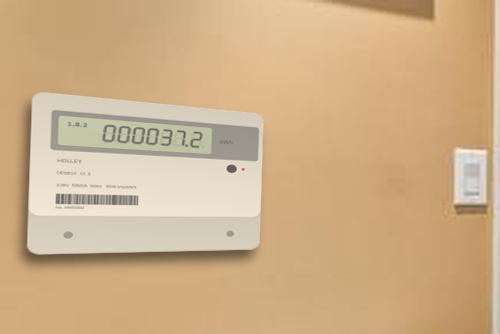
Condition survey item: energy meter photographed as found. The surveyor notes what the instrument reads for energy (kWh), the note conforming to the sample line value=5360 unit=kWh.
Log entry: value=37.2 unit=kWh
